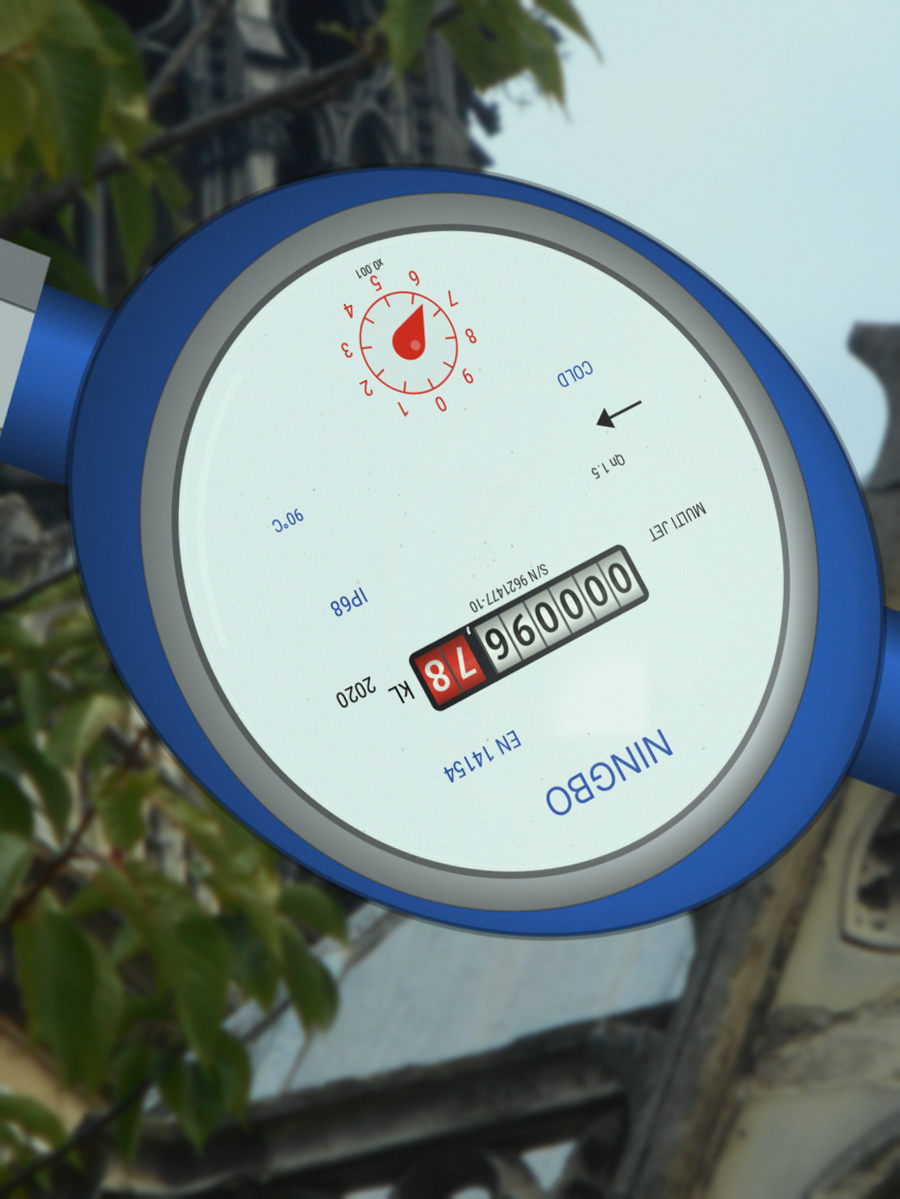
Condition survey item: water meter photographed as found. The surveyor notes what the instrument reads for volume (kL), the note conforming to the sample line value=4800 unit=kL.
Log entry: value=96.786 unit=kL
